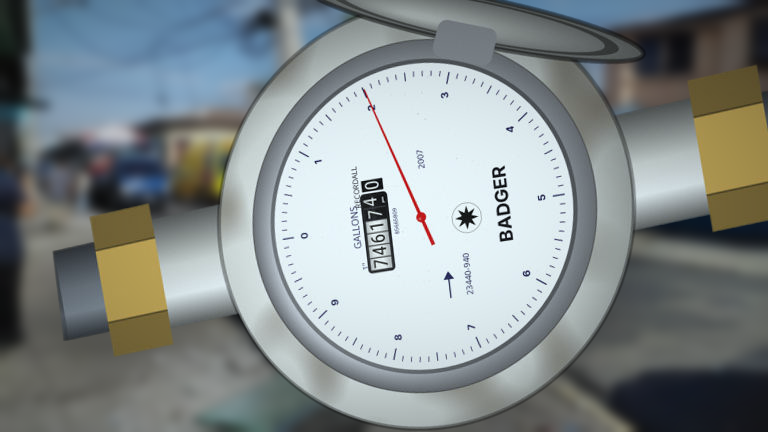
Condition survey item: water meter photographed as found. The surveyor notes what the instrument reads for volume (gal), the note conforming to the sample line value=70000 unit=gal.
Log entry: value=7461742.0 unit=gal
